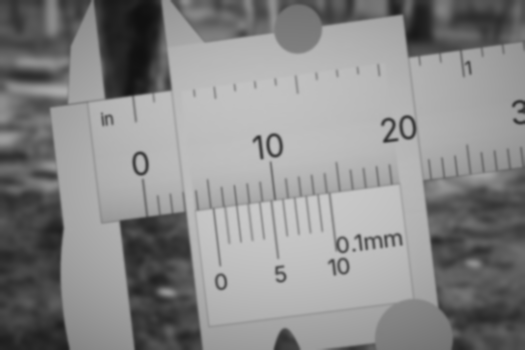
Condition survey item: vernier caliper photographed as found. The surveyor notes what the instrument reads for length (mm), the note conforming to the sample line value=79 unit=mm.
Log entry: value=5.2 unit=mm
